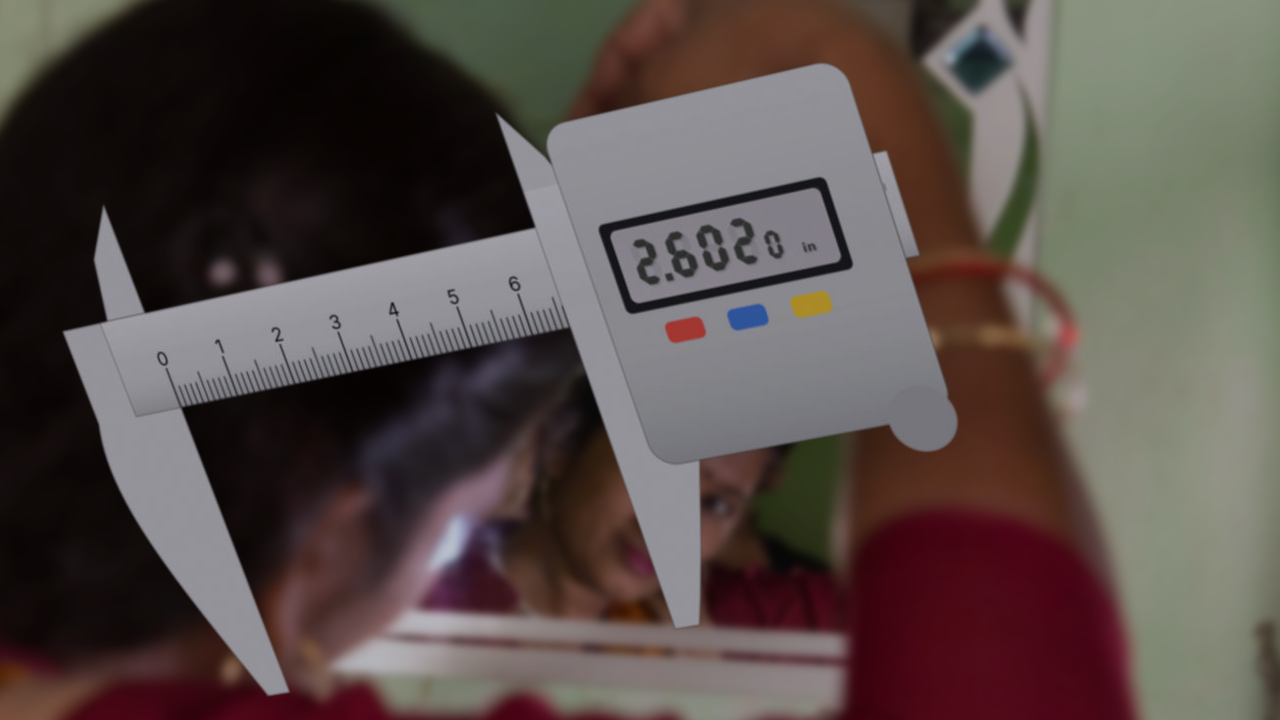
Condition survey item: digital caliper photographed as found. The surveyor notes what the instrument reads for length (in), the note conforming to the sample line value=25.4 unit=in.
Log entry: value=2.6020 unit=in
